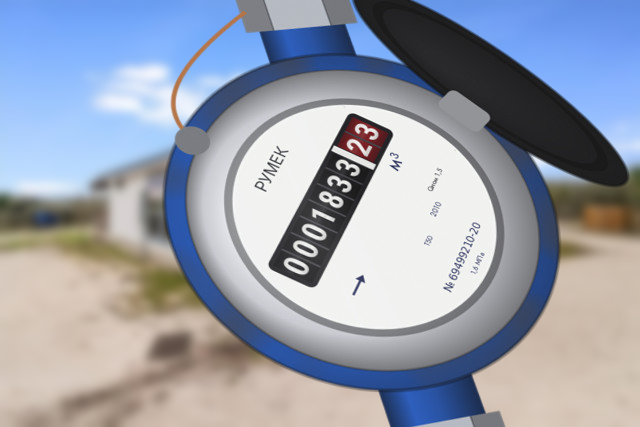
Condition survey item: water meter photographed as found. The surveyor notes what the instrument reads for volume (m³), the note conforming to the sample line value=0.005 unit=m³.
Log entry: value=1833.23 unit=m³
